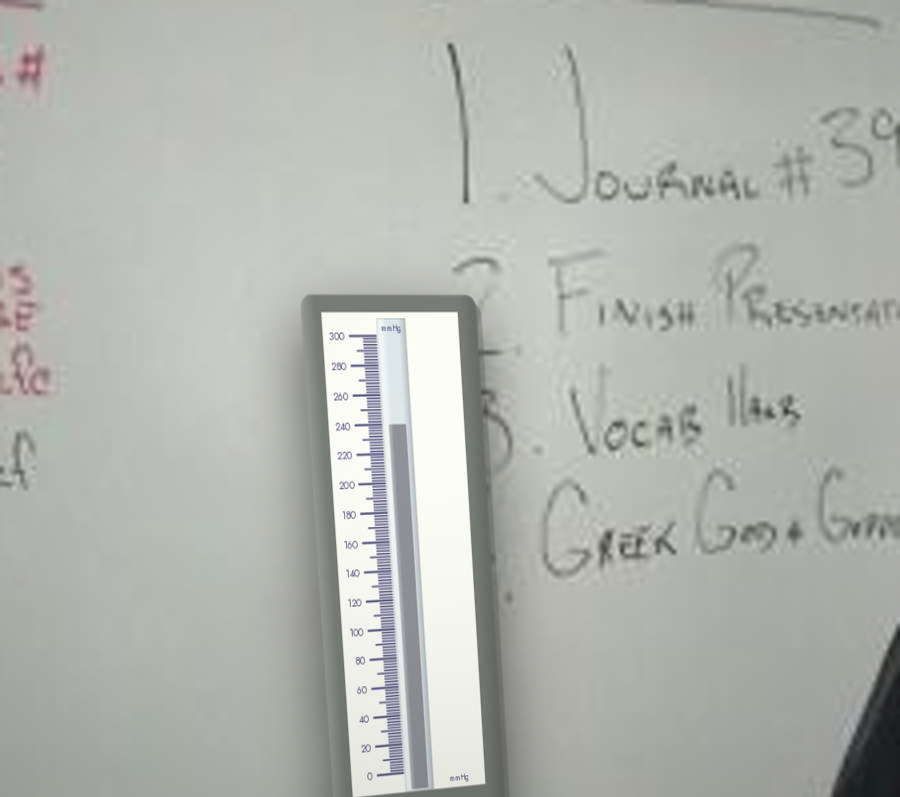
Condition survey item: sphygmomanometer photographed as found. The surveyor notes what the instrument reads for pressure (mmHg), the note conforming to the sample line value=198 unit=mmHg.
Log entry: value=240 unit=mmHg
